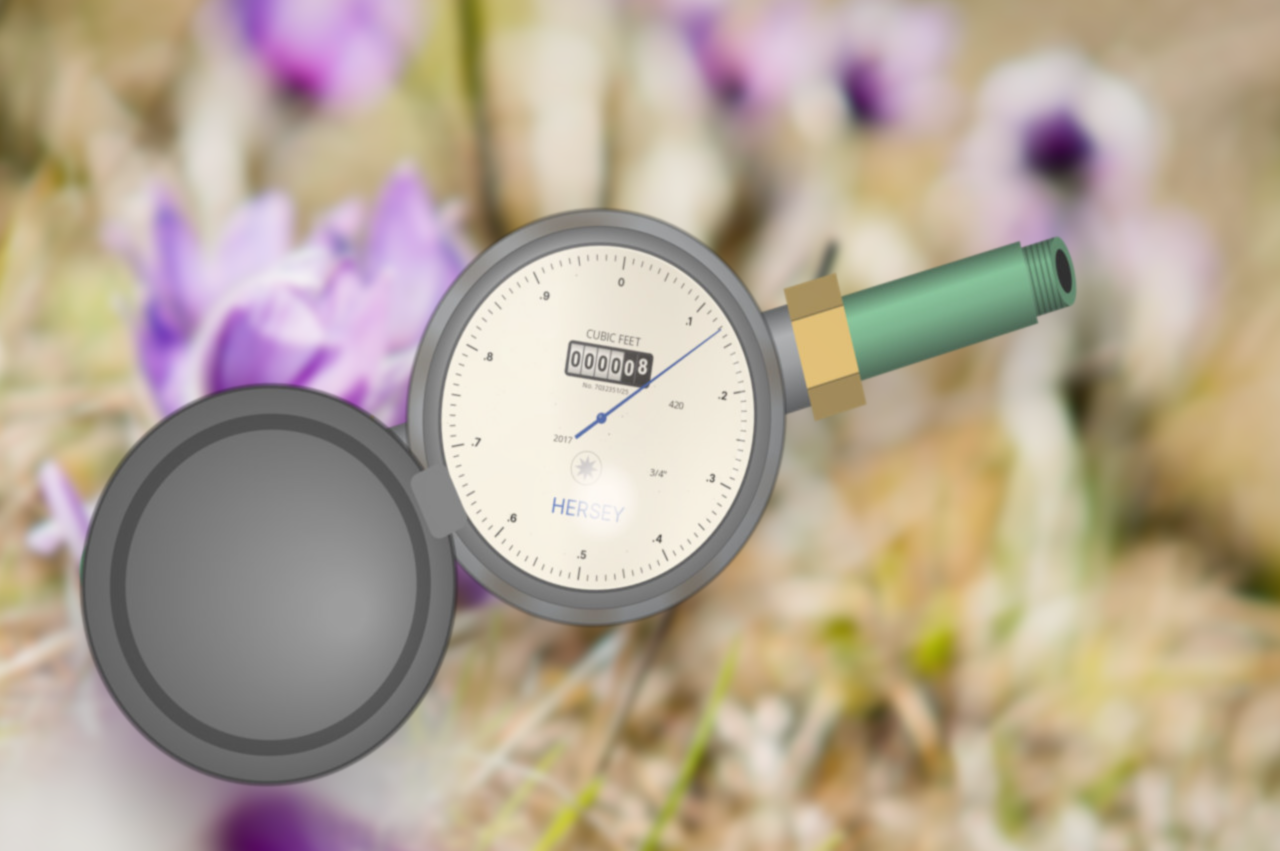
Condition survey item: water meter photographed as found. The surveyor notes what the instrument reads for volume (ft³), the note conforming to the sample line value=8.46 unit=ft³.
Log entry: value=8.13 unit=ft³
